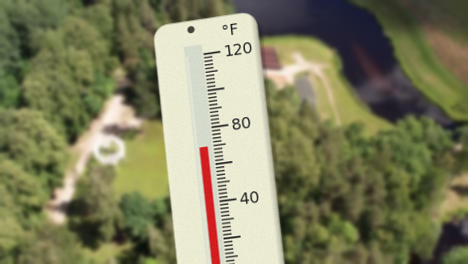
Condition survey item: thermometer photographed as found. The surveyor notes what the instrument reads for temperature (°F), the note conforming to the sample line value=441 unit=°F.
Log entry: value=70 unit=°F
